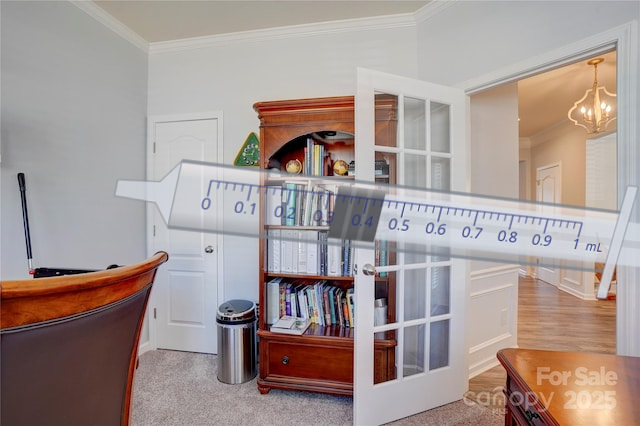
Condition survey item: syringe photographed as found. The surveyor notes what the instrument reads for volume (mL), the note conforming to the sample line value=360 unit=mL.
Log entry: value=0.32 unit=mL
